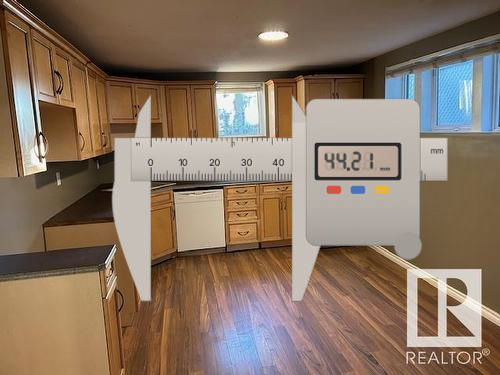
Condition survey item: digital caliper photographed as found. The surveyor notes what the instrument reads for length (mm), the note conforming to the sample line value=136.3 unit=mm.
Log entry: value=44.21 unit=mm
